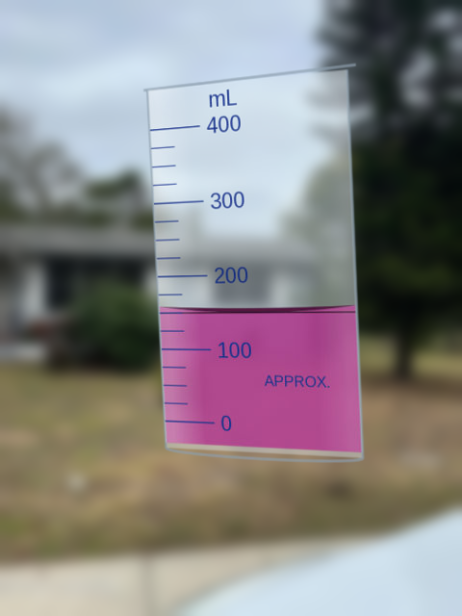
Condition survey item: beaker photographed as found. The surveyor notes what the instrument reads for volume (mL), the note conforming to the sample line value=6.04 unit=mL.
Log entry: value=150 unit=mL
